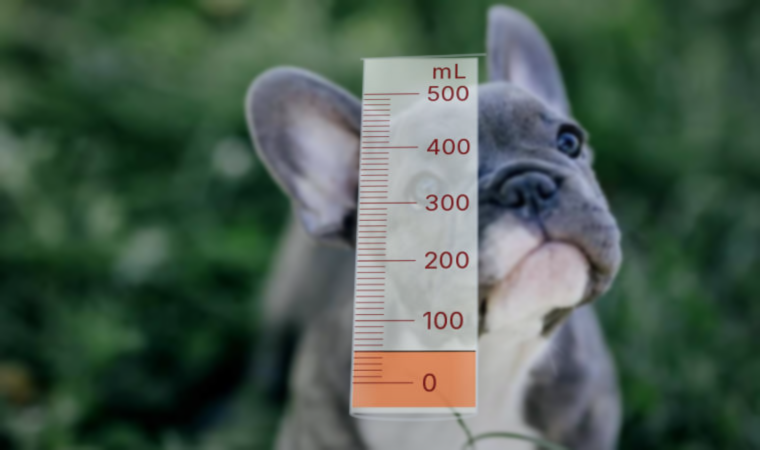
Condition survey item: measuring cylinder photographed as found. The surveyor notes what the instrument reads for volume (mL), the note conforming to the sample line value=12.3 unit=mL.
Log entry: value=50 unit=mL
